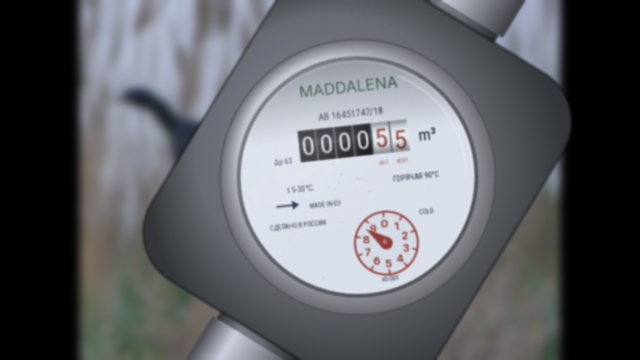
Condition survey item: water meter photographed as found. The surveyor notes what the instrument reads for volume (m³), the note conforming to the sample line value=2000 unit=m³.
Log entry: value=0.548 unit=m³
